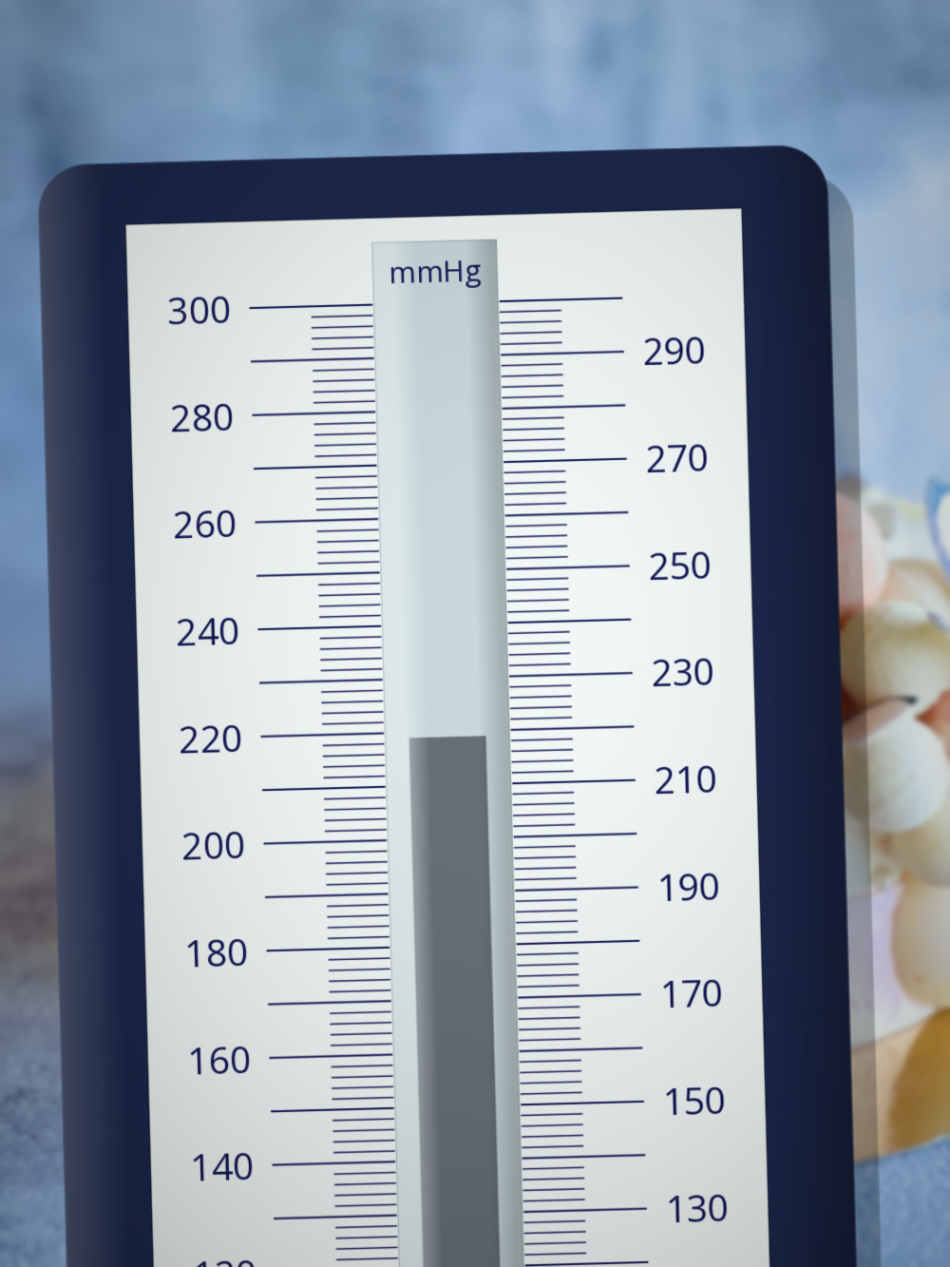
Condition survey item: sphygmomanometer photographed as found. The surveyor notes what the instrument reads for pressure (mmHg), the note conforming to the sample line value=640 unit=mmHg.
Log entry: value=219 unit=mmHg
